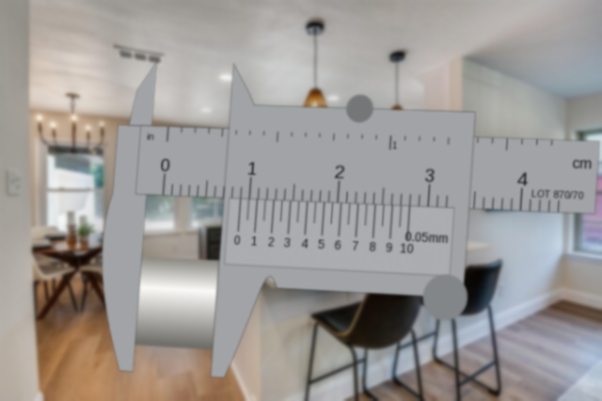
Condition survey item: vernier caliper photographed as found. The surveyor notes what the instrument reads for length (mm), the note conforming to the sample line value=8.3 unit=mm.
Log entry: value=9.0 unit=mm
